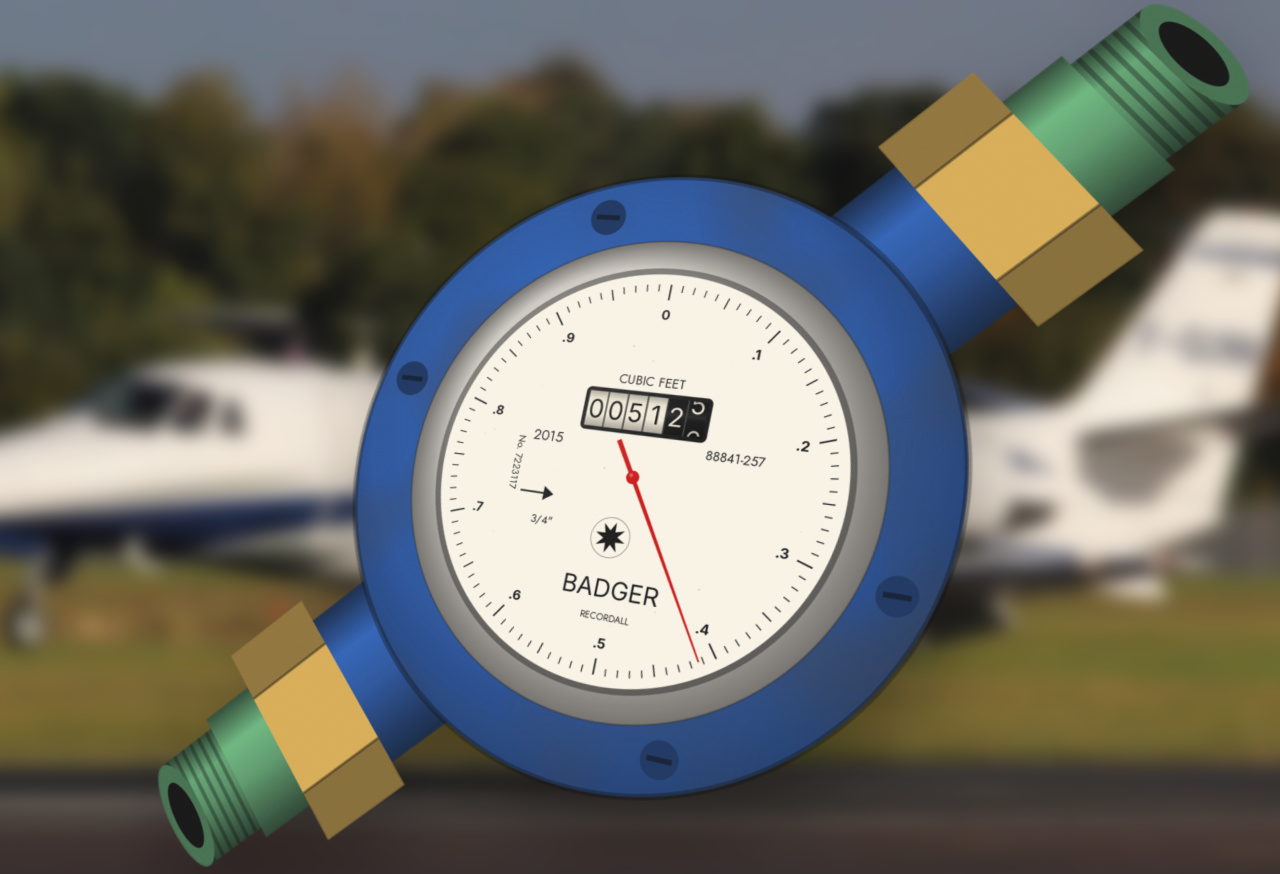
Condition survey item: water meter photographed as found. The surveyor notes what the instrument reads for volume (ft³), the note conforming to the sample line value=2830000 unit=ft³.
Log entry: value=5125.41 unit=ft³
